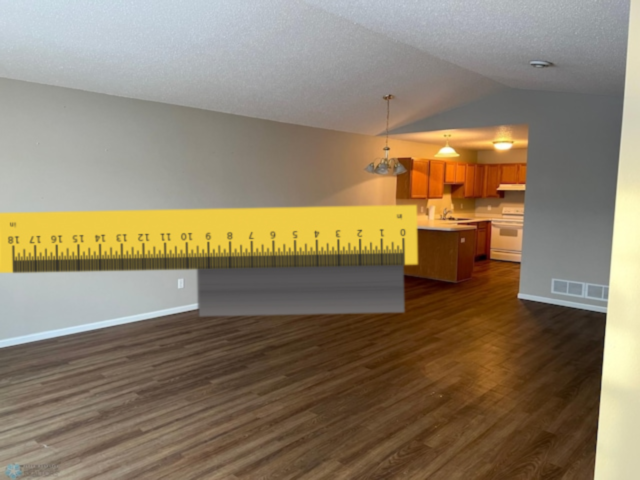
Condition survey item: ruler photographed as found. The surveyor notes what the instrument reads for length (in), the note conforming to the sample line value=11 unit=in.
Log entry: value=9.5 unit=in
